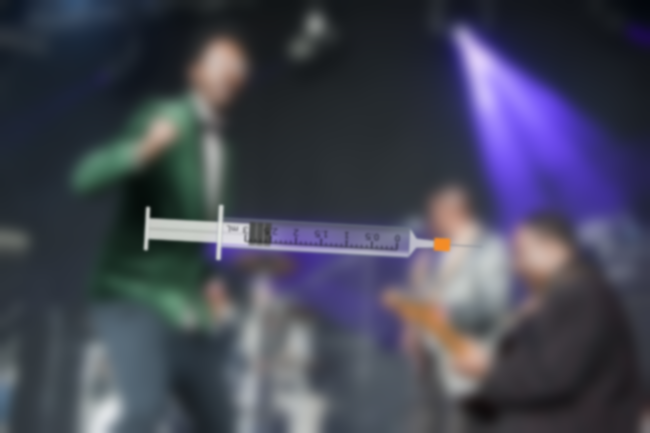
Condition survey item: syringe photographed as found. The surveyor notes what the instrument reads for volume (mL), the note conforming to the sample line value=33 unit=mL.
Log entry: value=2.5 unit=mL
